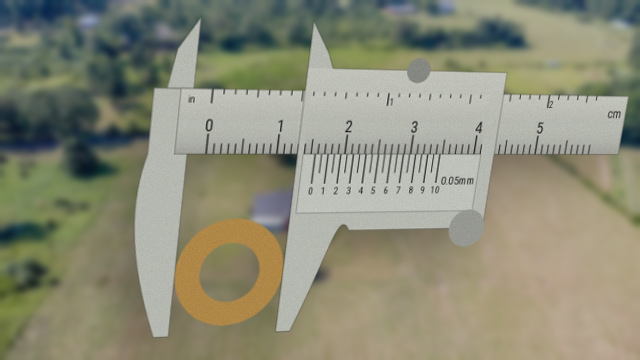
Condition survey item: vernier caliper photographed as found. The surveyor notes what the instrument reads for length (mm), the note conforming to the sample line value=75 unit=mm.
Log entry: value=15.6 unit=mm
